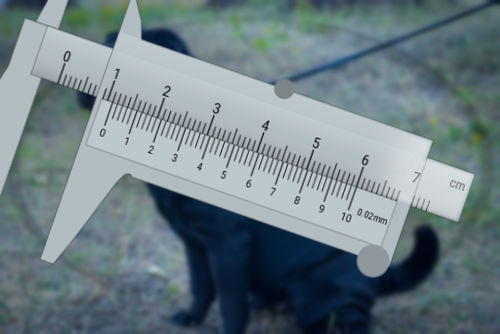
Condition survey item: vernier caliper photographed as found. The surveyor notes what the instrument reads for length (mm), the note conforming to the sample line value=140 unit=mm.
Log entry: value=11.0 unit=mm
